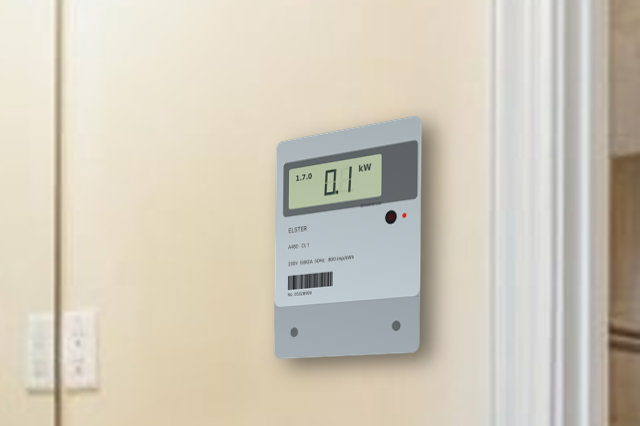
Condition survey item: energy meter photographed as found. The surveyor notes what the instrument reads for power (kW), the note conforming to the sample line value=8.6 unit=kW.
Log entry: value=0.1 unit=kW
